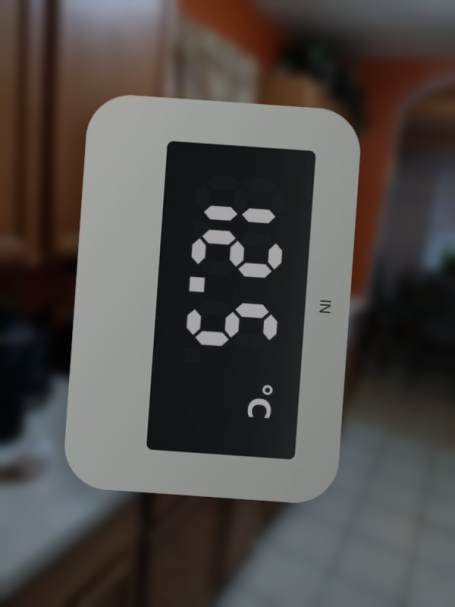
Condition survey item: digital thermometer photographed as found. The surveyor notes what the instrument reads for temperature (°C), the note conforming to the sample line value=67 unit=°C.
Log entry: value=12.5 unit=°C
